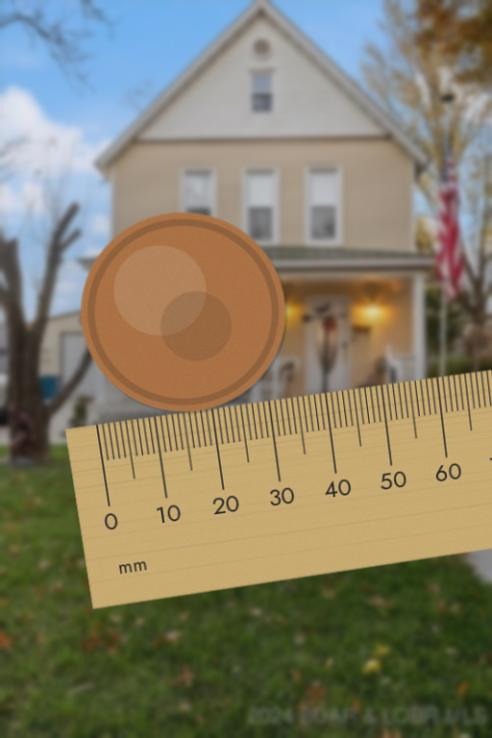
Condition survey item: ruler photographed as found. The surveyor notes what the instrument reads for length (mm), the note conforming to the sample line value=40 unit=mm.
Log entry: value=35 unit=mm
